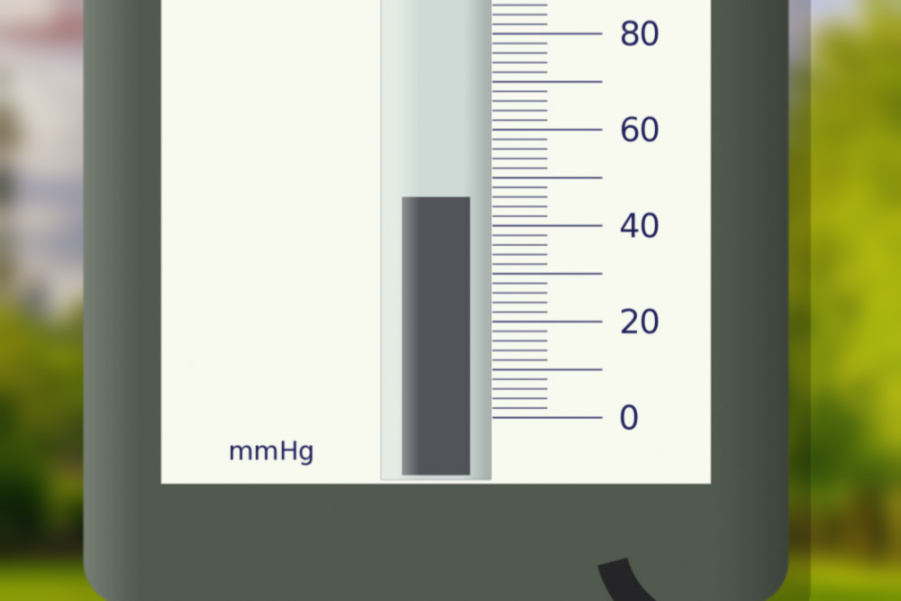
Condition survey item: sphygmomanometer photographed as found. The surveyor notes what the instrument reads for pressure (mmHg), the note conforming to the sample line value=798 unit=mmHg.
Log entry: value=46 unit=mmHg
